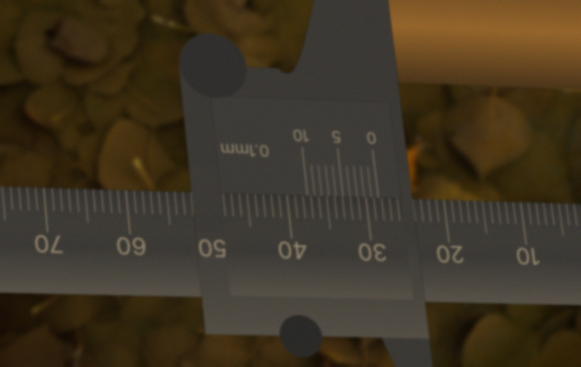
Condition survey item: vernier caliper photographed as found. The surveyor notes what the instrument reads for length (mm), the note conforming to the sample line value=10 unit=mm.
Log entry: value=28.4 unit=mm
